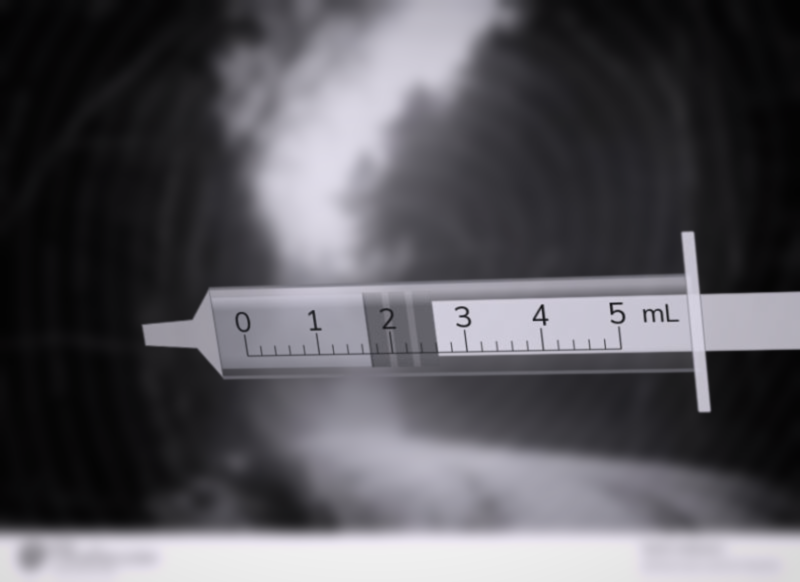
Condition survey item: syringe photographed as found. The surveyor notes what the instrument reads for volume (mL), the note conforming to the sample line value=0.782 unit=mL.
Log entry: value=1.7 unit=mL
